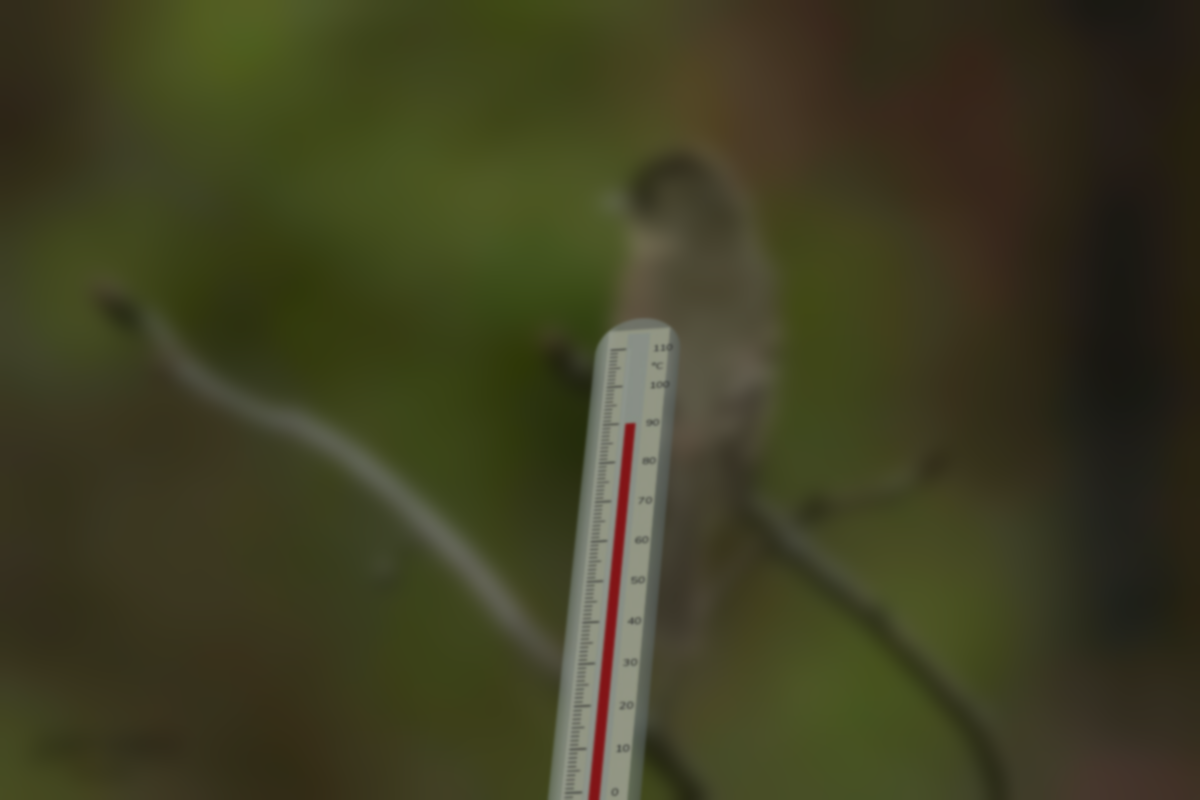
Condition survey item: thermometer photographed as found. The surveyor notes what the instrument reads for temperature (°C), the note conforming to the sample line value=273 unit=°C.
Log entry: value=90 unit=°C
